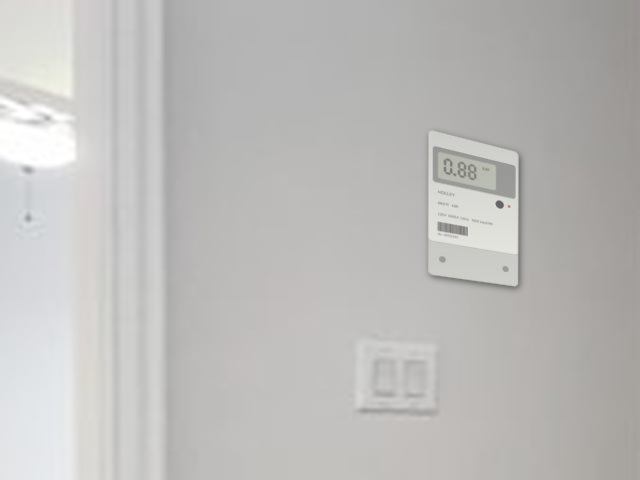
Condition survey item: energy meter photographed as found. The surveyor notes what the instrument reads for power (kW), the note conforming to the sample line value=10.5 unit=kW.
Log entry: value=0.88 unit=kW
